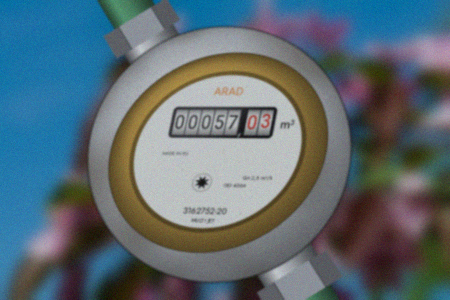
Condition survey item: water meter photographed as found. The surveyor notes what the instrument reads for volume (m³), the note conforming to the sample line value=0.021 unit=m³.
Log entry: value=57.03 unit=m³
